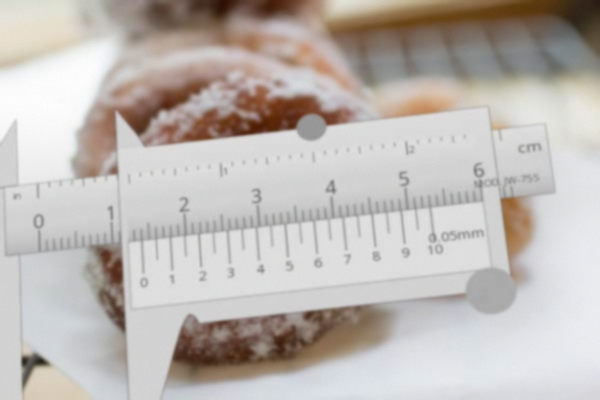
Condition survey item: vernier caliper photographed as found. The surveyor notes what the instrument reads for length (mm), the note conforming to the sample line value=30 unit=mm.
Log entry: value=14.0 unit=mm
